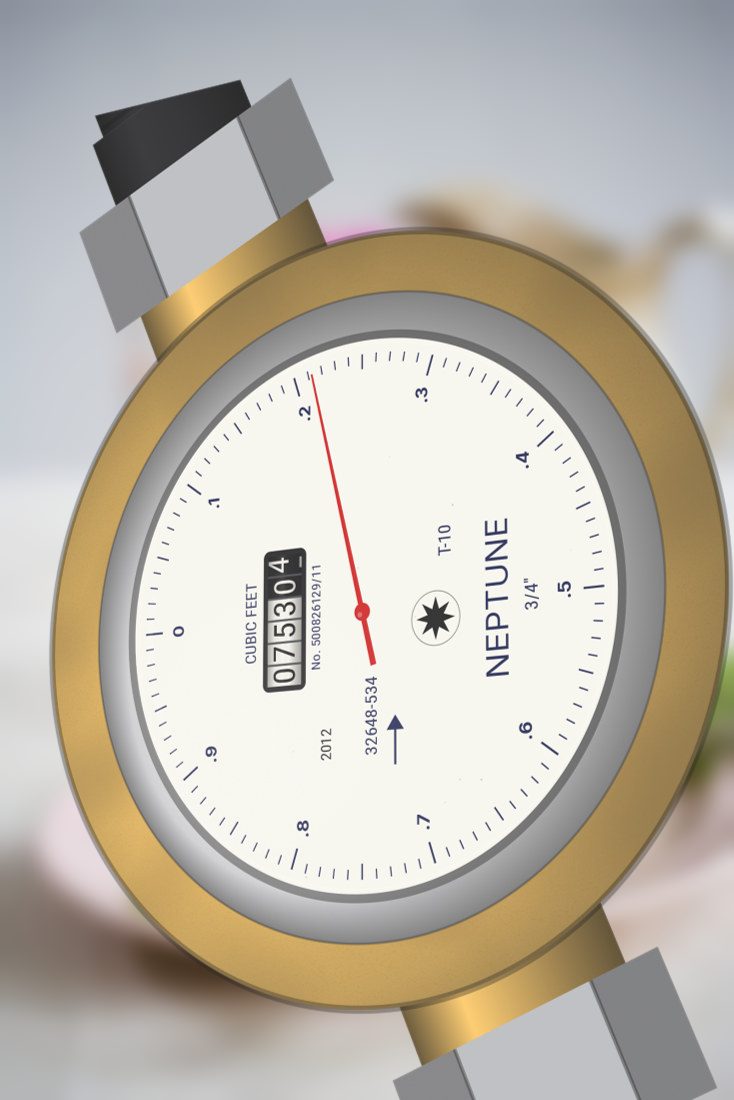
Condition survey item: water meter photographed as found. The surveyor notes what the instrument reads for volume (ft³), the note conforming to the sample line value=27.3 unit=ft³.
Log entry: value=75304.21 unit=ft³
